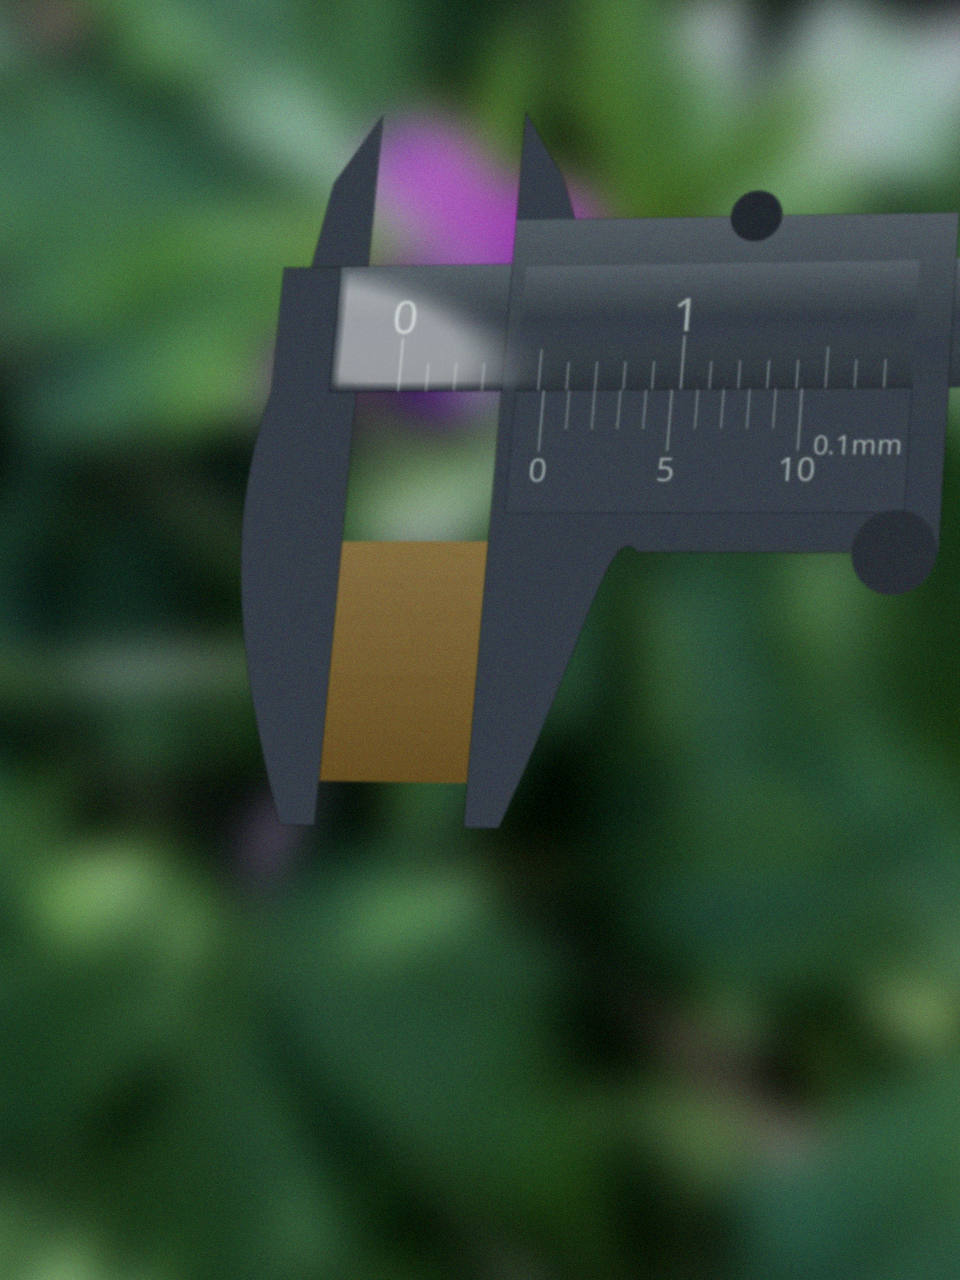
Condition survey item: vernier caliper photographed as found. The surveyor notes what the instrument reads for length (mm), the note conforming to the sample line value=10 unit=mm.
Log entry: value=5.2 unit=mm
